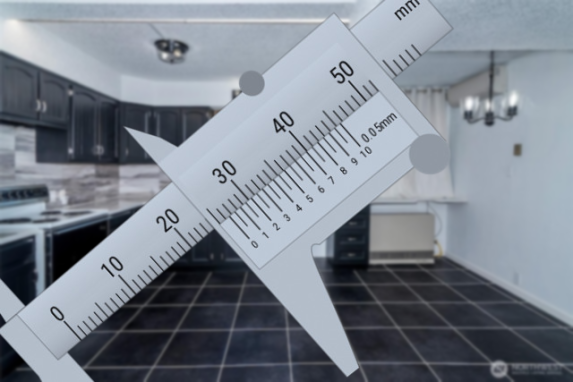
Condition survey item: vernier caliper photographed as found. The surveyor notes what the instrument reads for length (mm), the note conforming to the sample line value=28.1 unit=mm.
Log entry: value=26.6 unit=mm
